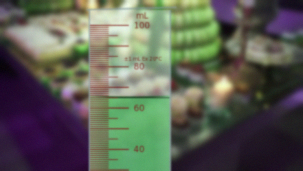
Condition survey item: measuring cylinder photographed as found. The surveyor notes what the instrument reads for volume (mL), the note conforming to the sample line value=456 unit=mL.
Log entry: value=65 unit=mL
